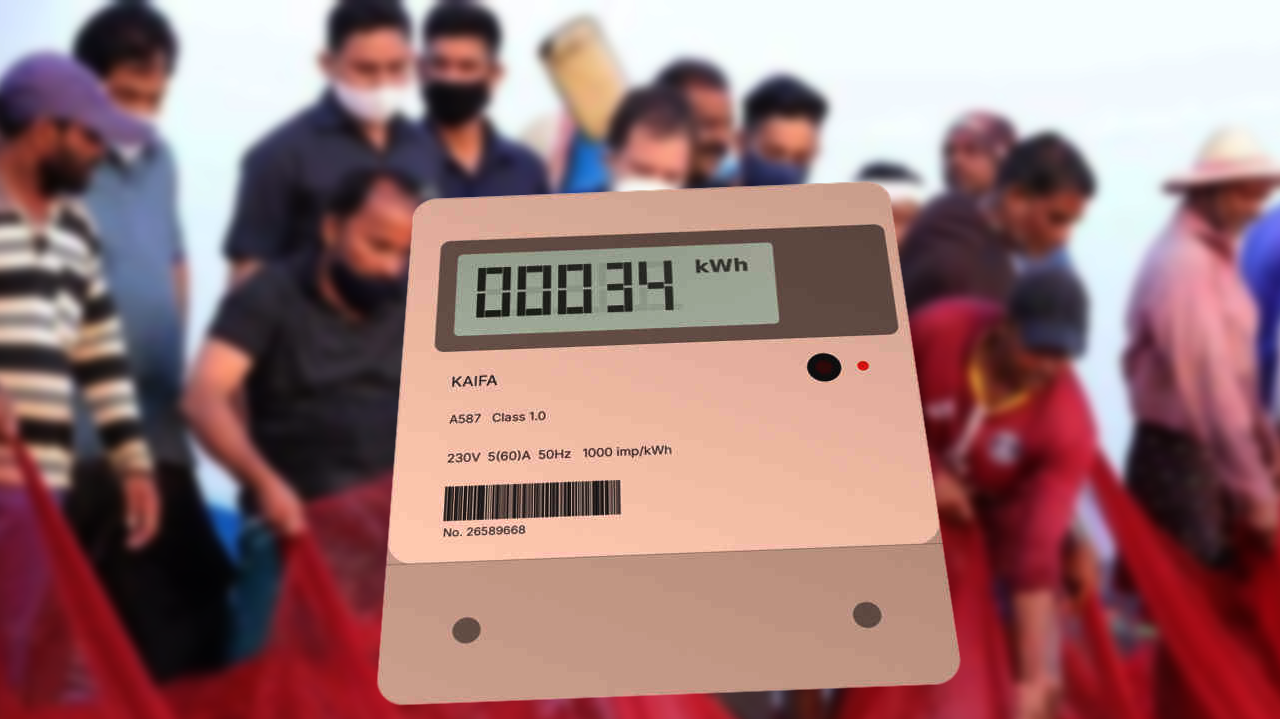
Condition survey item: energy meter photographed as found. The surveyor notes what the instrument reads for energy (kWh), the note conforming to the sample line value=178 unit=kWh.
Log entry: value=34 unit=kWh
